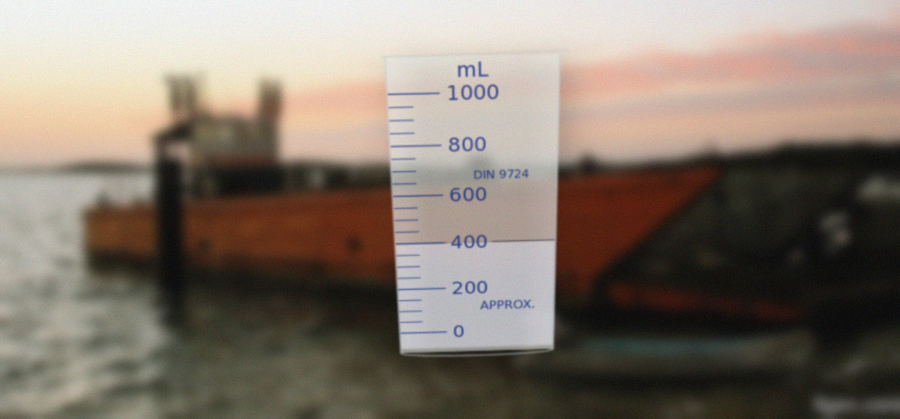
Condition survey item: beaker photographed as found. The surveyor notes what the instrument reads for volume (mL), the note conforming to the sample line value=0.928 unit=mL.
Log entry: value=400 unit=mL
